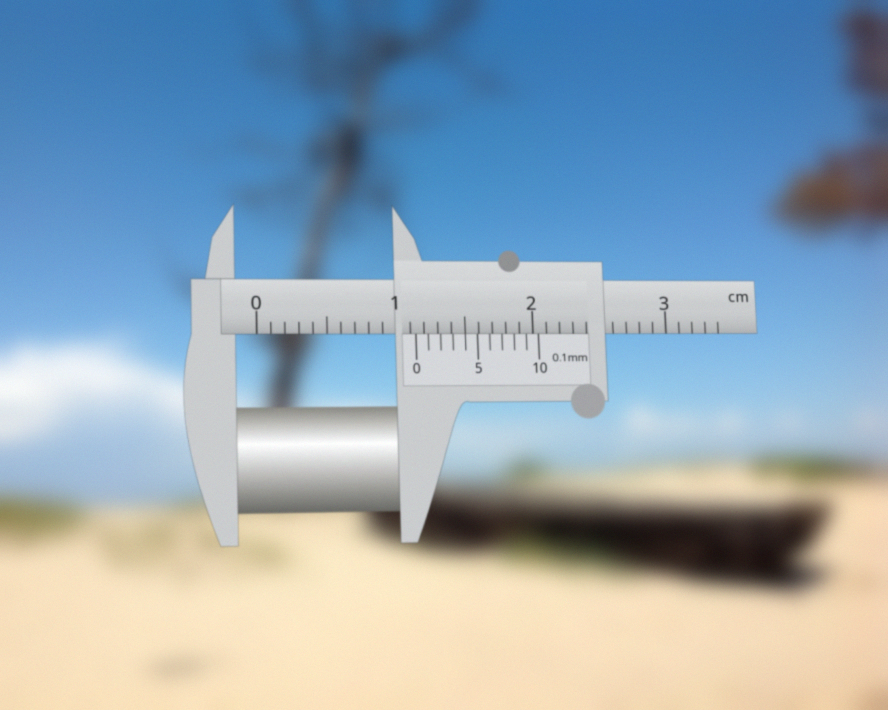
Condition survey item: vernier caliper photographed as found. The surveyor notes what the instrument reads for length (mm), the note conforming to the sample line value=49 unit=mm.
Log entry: value=11.4 unit=mm
